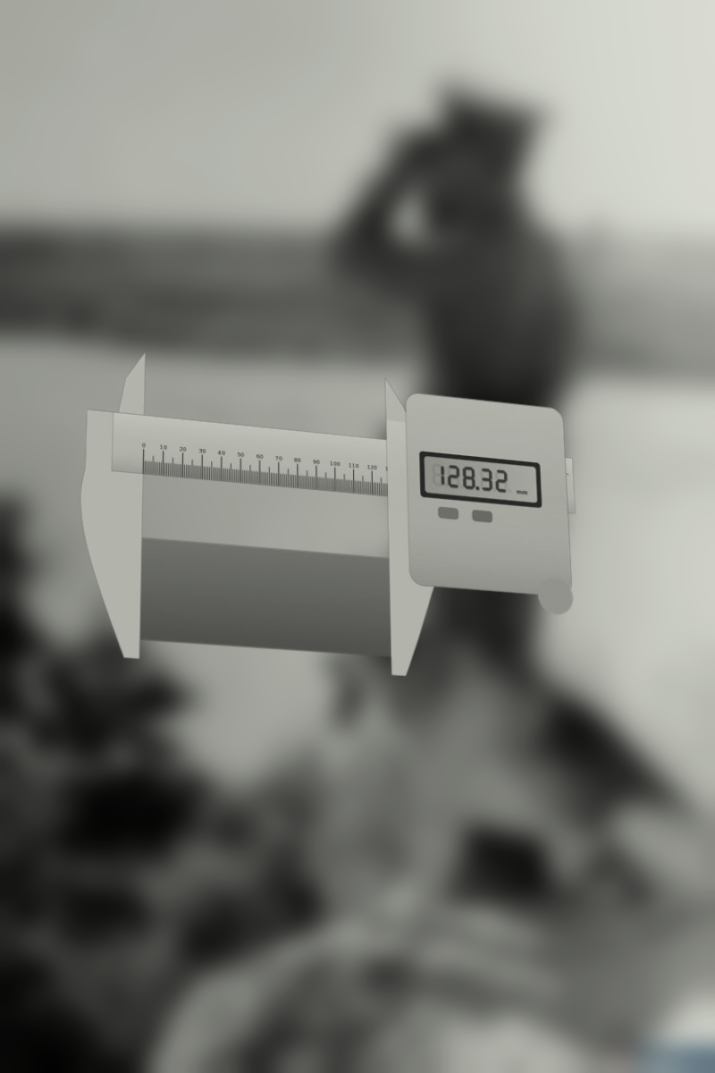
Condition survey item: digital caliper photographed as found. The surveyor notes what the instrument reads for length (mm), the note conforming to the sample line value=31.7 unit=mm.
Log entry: value=128.32 unit=mm
